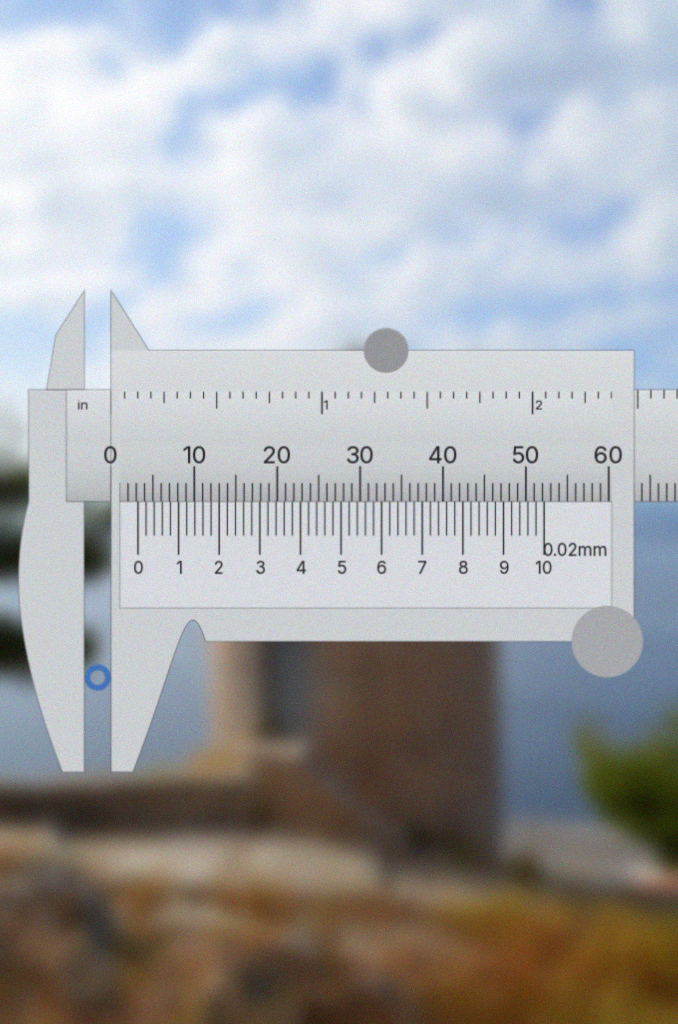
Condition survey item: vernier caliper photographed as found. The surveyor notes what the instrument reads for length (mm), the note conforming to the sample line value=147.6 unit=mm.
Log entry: value=3.2 unit=mm
